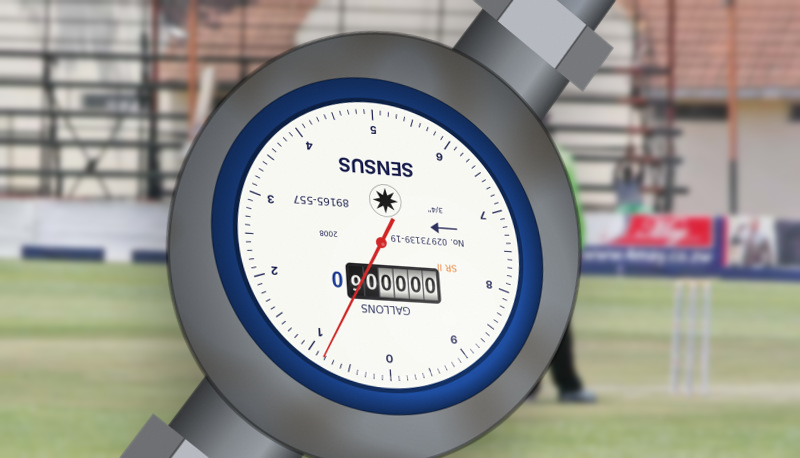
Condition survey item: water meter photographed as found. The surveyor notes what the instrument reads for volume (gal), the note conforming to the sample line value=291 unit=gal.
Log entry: value=60.8 unit=gal
